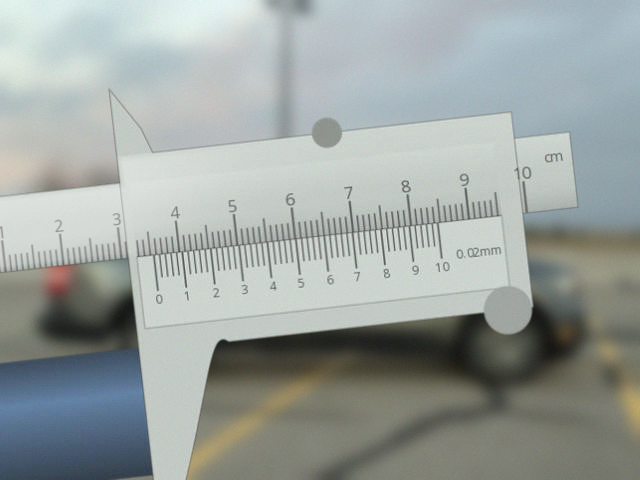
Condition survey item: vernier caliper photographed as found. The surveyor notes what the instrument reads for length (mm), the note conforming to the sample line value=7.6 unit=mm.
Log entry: value=35.6 unit=mm
